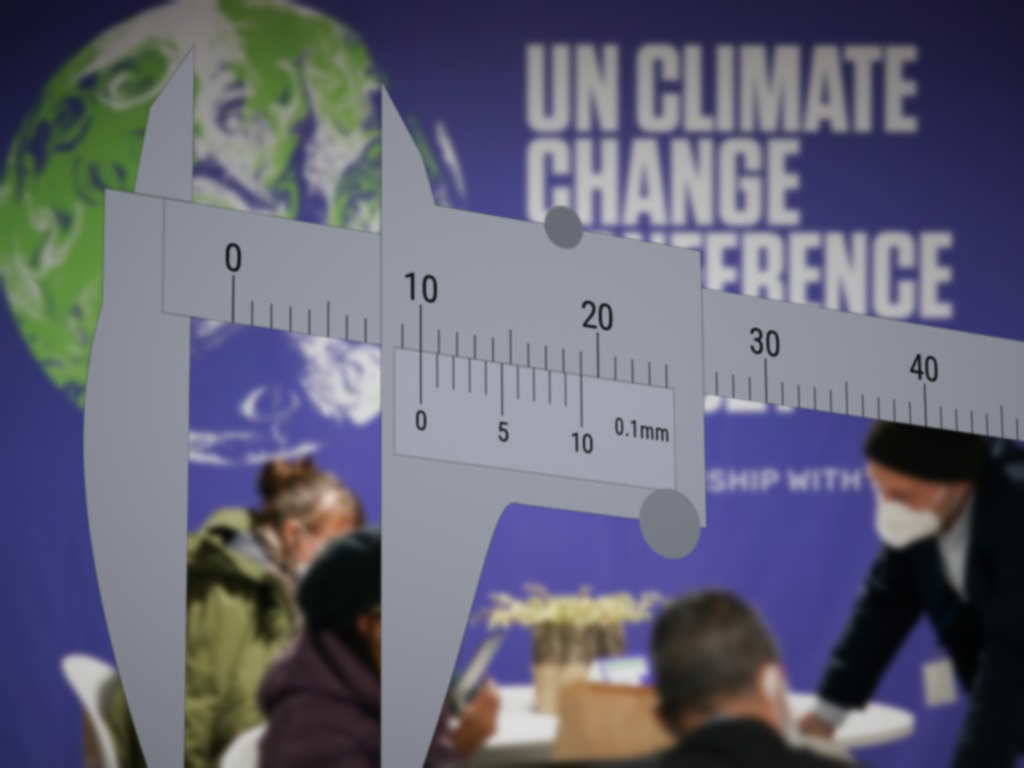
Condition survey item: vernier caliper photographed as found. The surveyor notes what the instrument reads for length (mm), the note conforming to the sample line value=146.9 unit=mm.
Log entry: value=10.0 unit=mm
